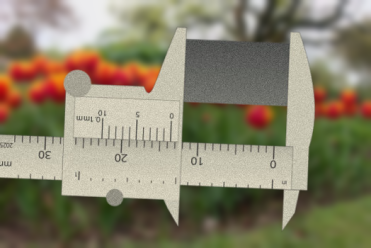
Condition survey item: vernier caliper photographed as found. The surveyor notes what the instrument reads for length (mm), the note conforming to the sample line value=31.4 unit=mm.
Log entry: value=13.6 unit=mm
